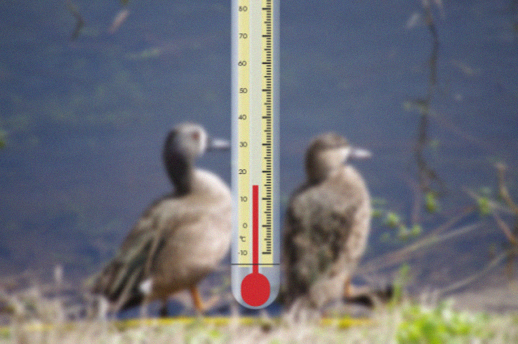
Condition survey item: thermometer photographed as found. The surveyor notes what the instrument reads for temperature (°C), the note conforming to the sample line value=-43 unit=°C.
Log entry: value=15 unit=°C
